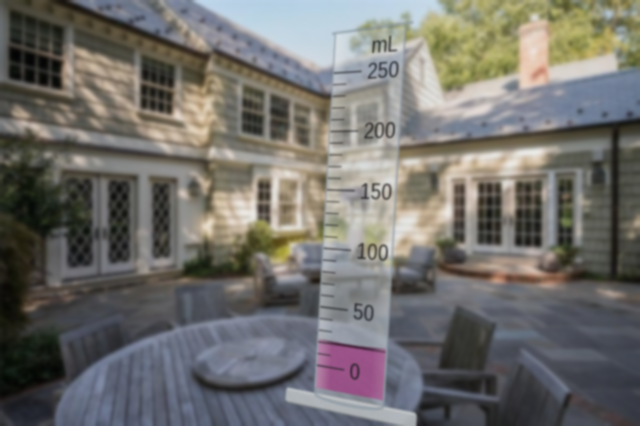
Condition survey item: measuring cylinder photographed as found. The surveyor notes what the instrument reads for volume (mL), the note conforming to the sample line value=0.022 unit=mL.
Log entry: value=20 unit=mL
